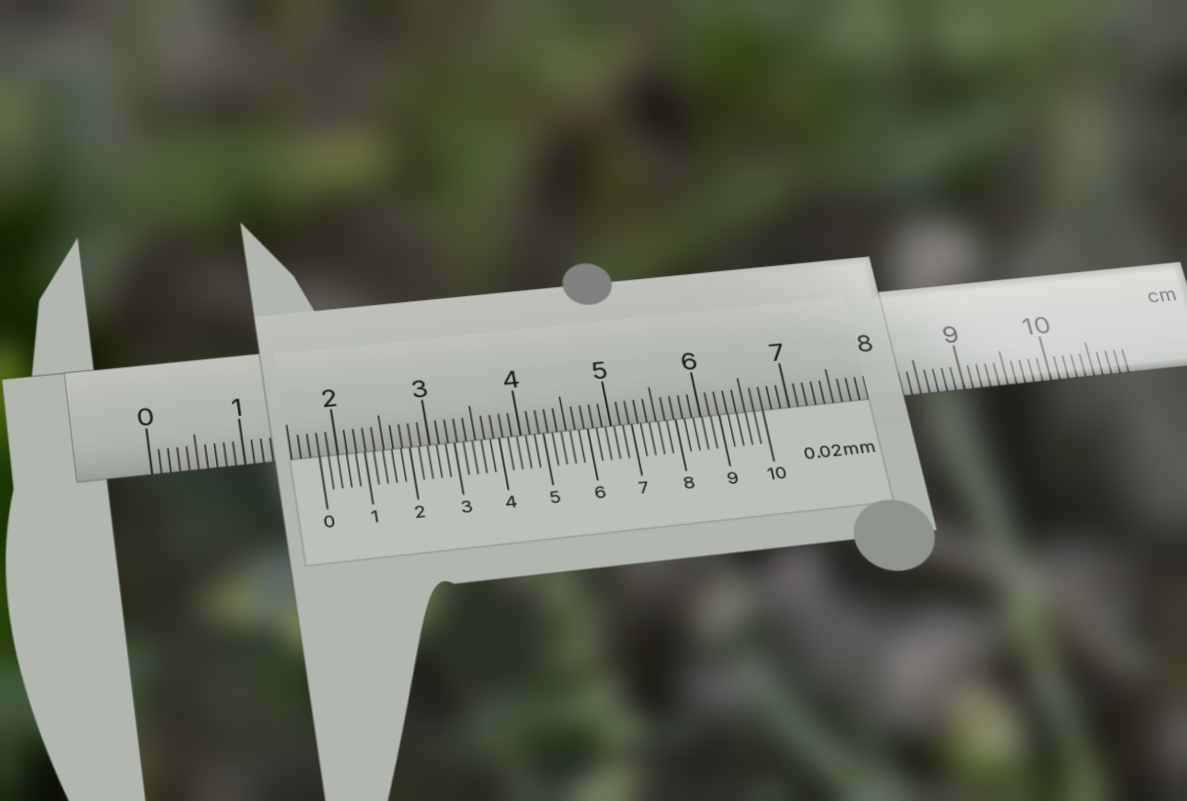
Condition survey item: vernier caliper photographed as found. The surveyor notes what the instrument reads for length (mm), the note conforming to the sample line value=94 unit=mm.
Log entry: value=18.0 unit=mm
